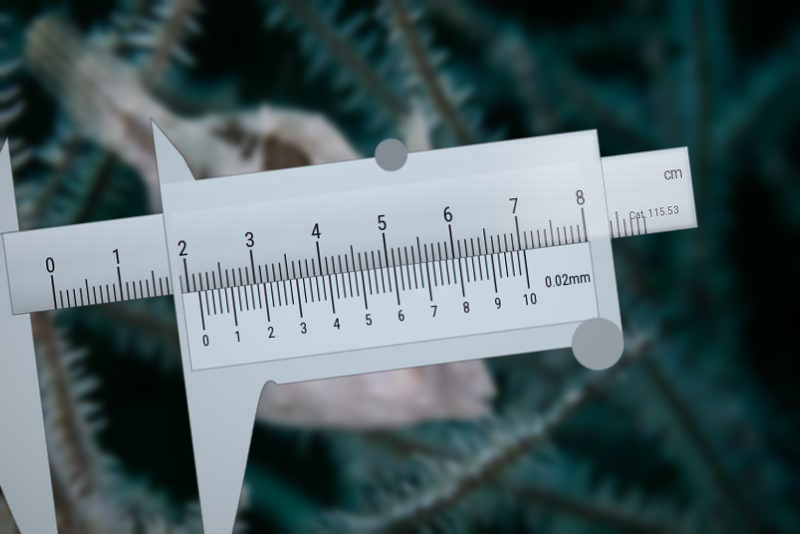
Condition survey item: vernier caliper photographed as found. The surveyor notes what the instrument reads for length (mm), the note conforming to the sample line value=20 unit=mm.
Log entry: value=21.6 unit=mm
